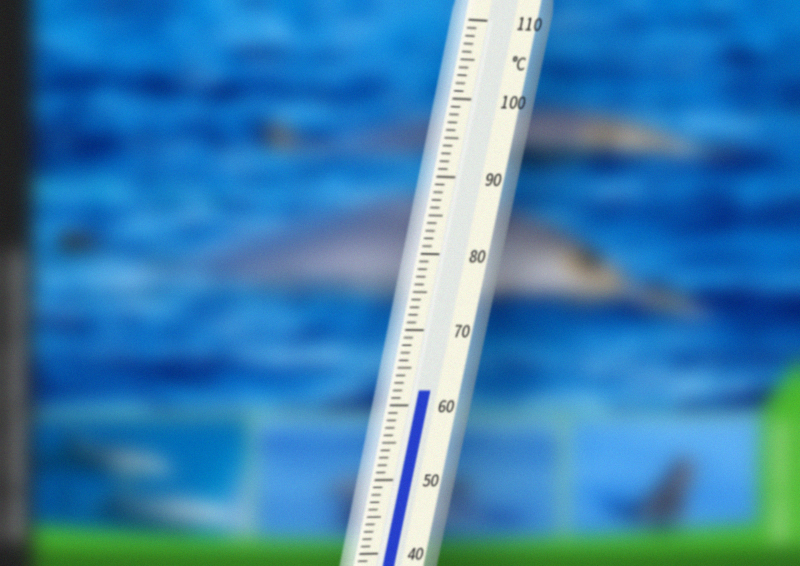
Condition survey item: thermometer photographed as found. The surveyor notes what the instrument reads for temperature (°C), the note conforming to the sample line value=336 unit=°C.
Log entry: value=62 unit=°C
